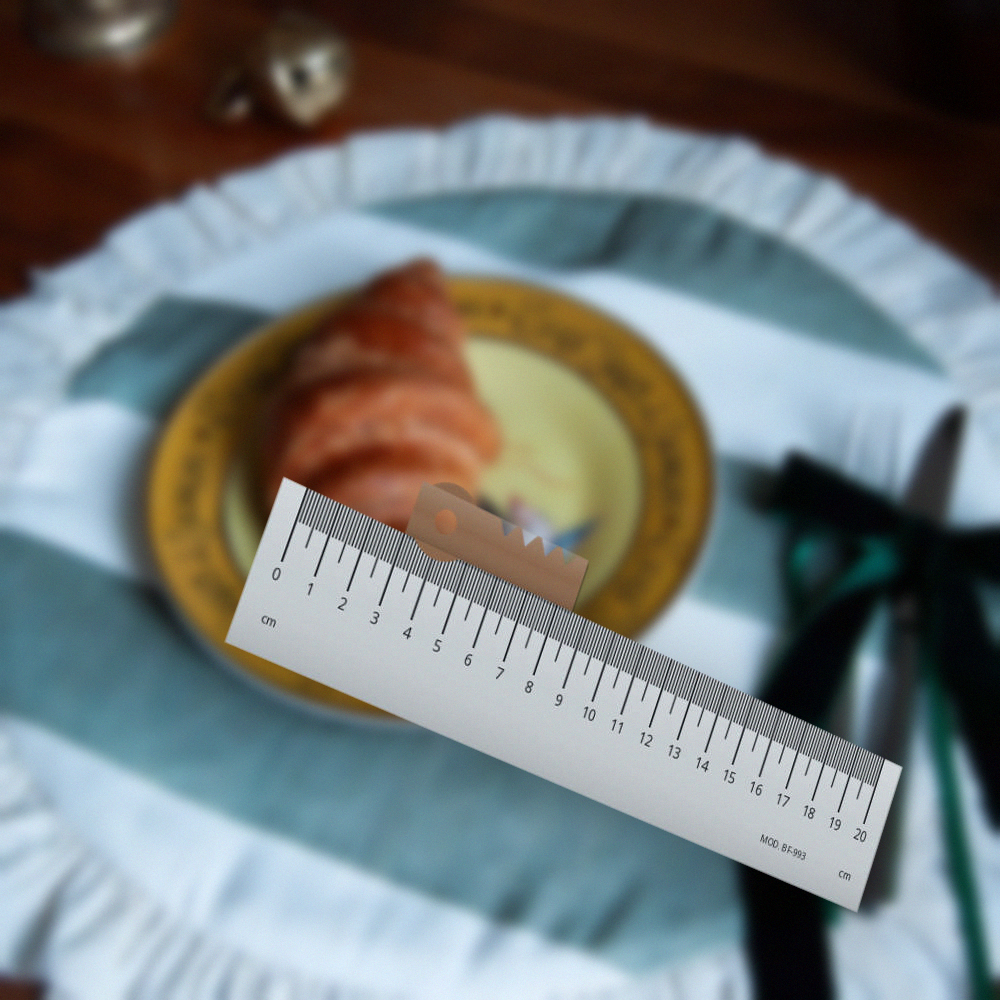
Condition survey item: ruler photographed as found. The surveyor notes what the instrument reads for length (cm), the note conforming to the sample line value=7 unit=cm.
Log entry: value=5.5 unit=cm
